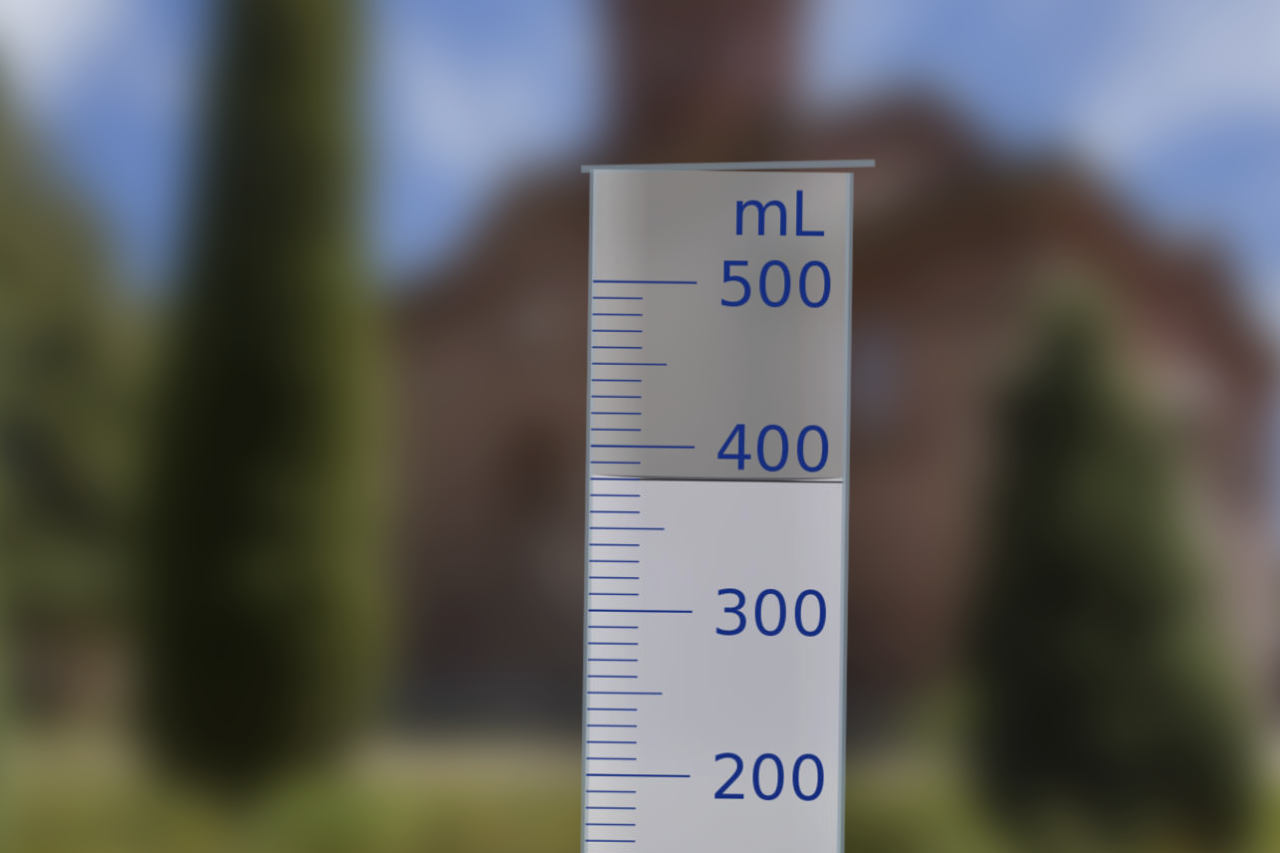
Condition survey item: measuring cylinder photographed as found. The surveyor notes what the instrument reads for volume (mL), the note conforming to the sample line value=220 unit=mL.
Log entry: value=380 unit=mL
